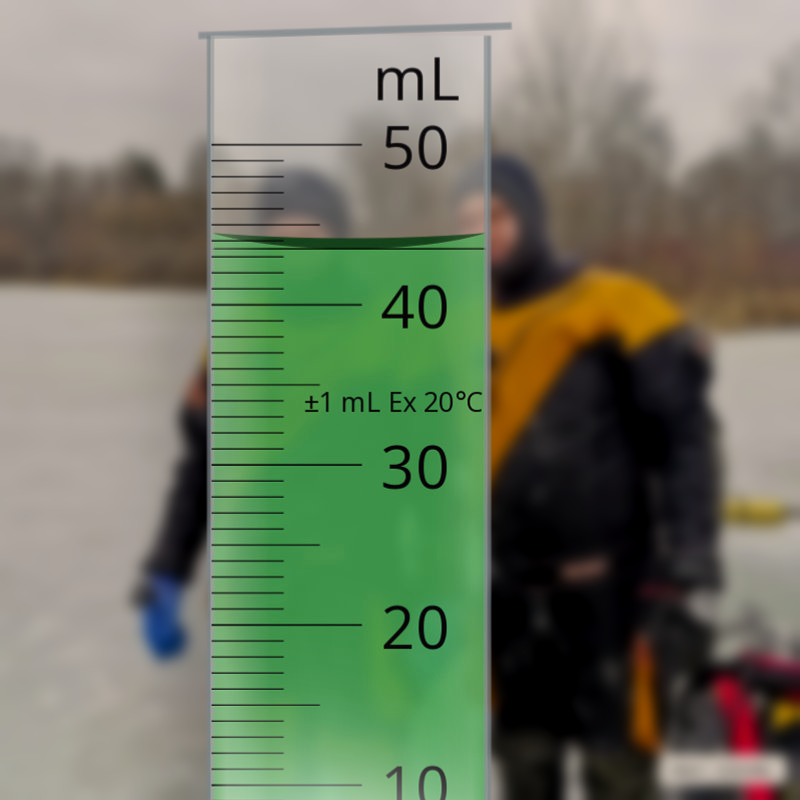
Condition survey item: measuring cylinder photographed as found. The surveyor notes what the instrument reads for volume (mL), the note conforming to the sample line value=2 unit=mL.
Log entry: value=43.5 unit=mL
